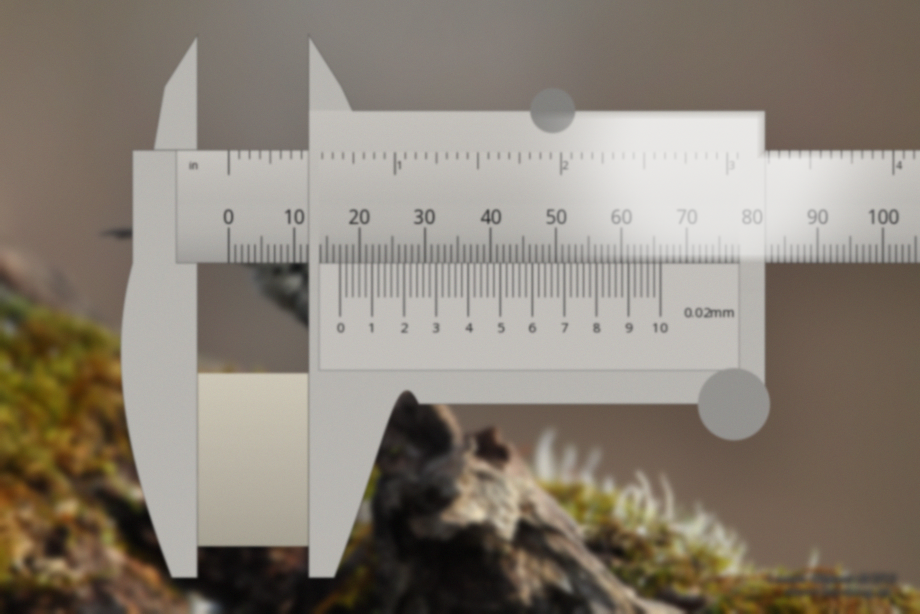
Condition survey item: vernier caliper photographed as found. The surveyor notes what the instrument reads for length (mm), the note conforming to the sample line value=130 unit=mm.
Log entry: value=17.0 unit=mm
